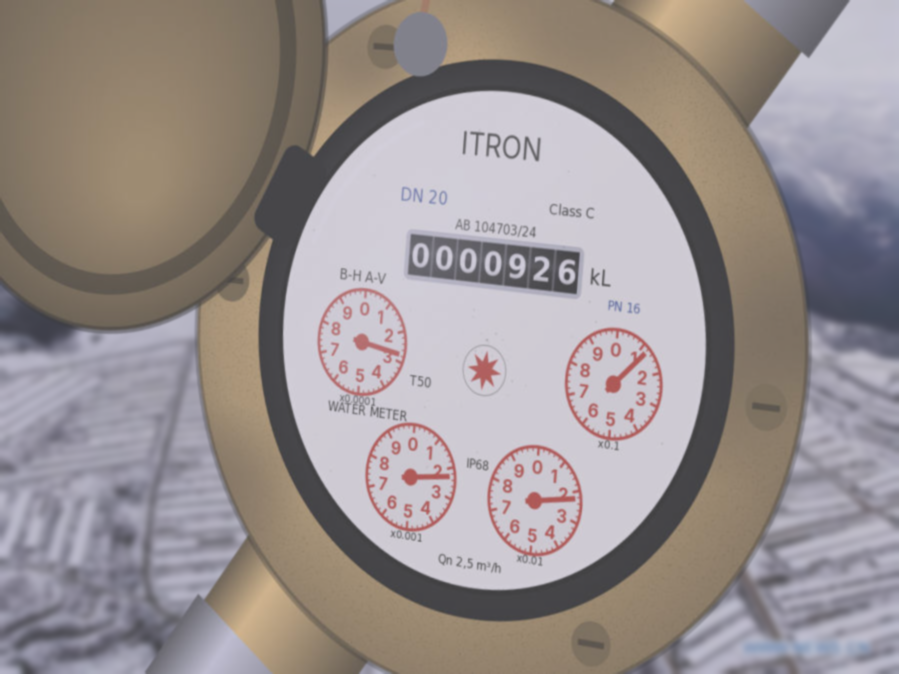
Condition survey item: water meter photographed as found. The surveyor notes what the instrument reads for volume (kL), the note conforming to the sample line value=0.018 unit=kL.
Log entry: value=926.1222 unit=kL
